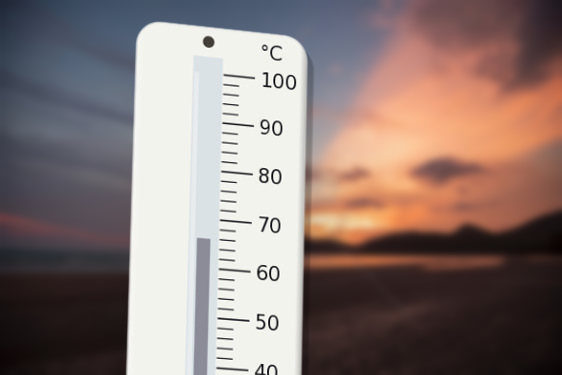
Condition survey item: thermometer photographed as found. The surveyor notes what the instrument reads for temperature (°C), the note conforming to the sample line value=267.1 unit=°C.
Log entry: value=66 unit=°C
